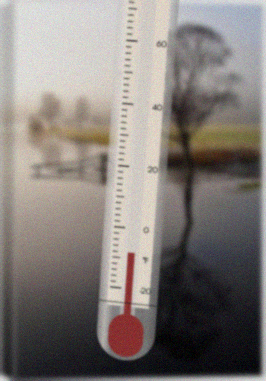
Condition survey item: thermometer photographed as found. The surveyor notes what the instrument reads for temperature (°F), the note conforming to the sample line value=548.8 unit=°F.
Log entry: value=-8 unit=°F
